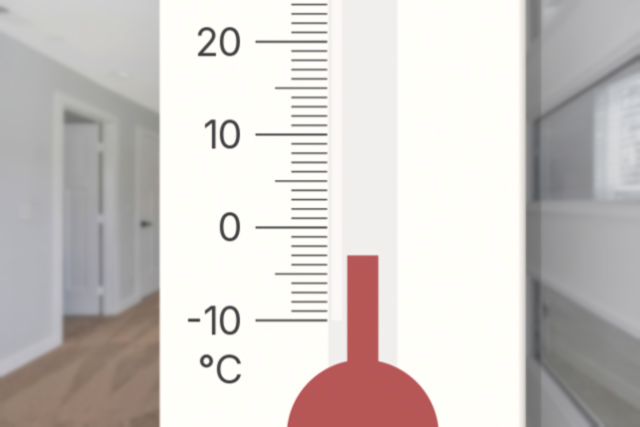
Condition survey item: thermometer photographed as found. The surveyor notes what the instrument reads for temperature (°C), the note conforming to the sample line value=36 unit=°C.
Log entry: value=-3 unit=°C
